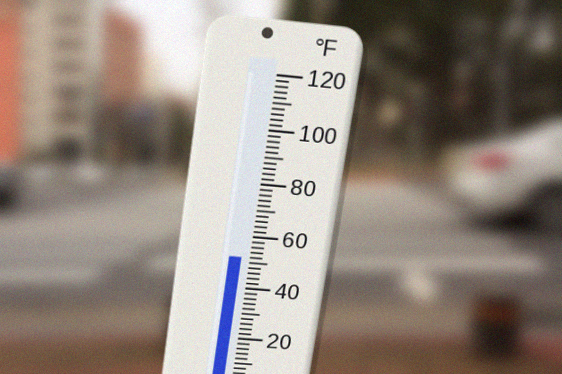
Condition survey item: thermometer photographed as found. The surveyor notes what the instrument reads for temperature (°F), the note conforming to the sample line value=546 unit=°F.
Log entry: value=52 unit=°F
